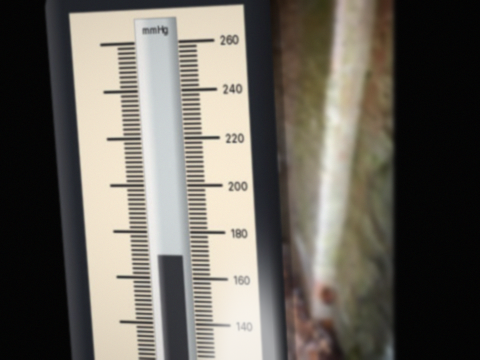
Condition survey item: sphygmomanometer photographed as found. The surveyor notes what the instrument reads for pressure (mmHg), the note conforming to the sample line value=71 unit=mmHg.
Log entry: value=170 unit=mmHg
